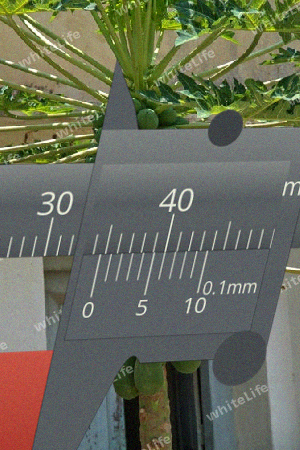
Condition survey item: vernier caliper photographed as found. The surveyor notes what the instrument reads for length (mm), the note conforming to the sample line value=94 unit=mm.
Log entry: value=34.6 unit=mm
